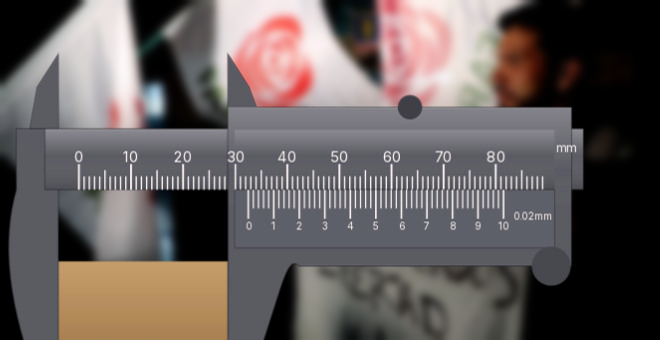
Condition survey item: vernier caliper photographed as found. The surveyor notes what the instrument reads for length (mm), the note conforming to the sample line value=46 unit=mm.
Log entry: value=32.5 unit=mm
